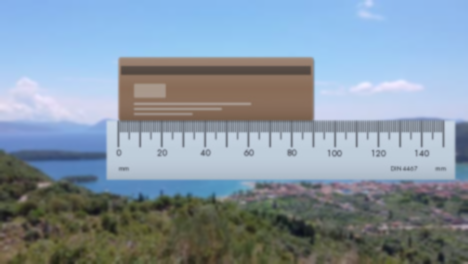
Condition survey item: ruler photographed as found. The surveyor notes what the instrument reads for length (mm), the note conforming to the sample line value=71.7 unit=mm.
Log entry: value=90 unit=mm
